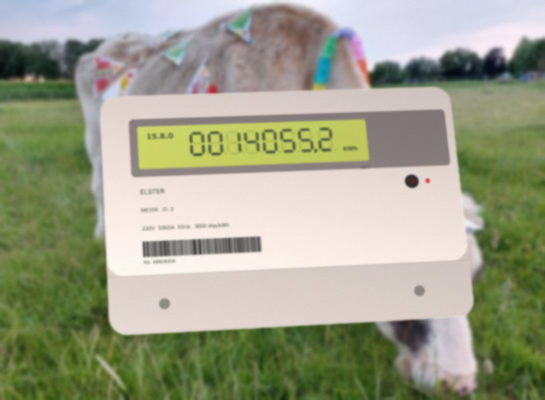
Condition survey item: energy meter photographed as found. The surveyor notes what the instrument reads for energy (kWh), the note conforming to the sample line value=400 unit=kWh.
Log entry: value=14055.2 unit=kWh
